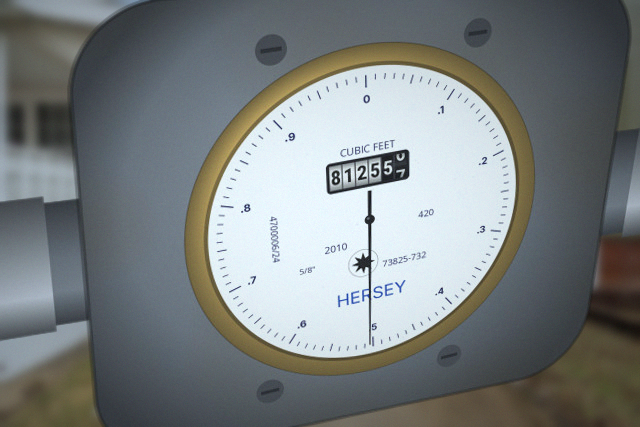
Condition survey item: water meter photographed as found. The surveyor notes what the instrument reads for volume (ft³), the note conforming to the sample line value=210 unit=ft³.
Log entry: value=812556.50 unit=ft³
